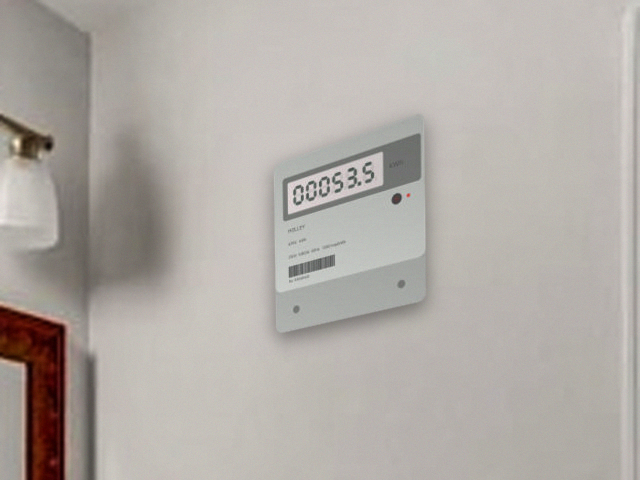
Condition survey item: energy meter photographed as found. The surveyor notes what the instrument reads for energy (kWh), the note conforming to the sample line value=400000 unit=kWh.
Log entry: value=53.5 unit=kWh
